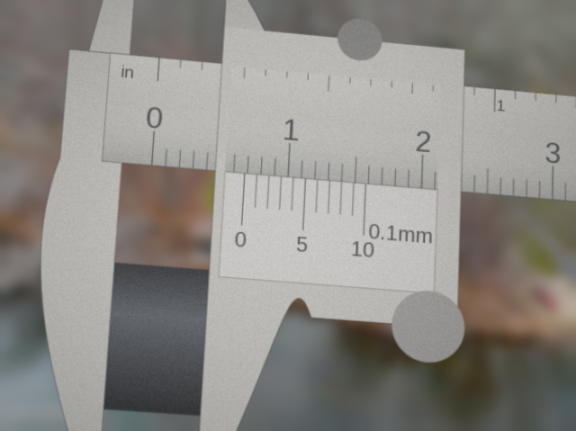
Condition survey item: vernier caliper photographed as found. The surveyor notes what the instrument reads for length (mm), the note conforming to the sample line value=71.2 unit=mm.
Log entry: value=6.8 unit=mm
